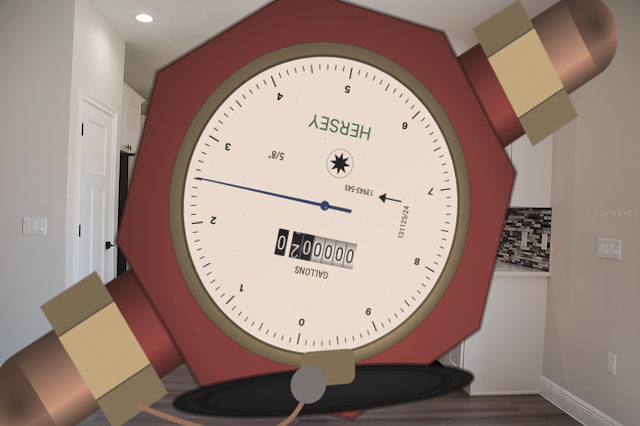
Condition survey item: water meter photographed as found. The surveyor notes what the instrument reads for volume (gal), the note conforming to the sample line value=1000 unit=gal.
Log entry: value=22.5 unit=gal
